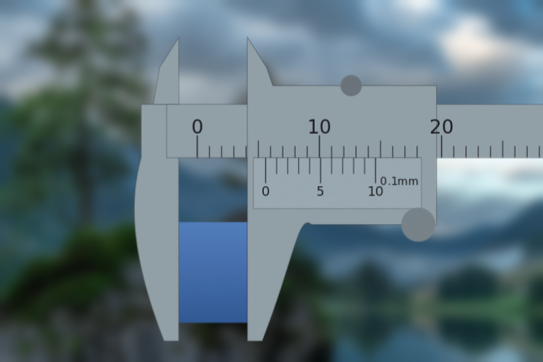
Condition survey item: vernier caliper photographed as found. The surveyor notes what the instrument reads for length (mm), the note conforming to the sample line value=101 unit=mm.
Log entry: value=5.6 unit=mm
